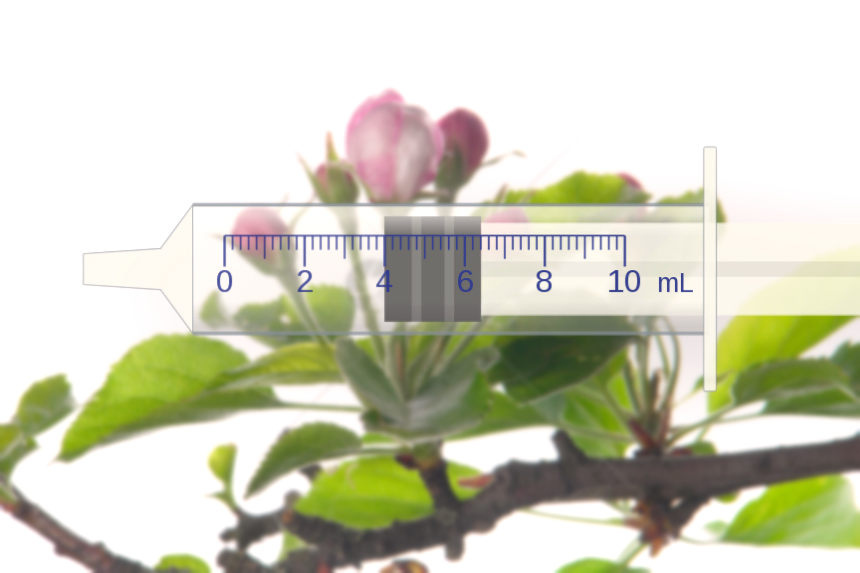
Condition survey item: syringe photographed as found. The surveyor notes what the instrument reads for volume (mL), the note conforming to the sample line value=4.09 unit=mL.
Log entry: value=4 unit=mL
